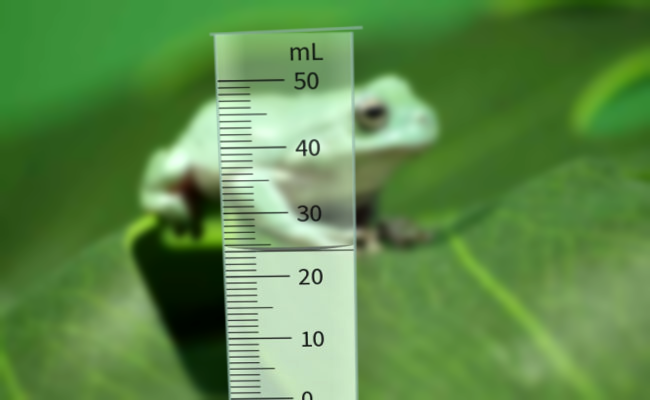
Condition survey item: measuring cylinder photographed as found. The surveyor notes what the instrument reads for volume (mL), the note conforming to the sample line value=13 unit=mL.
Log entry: value=24 unit=mL
